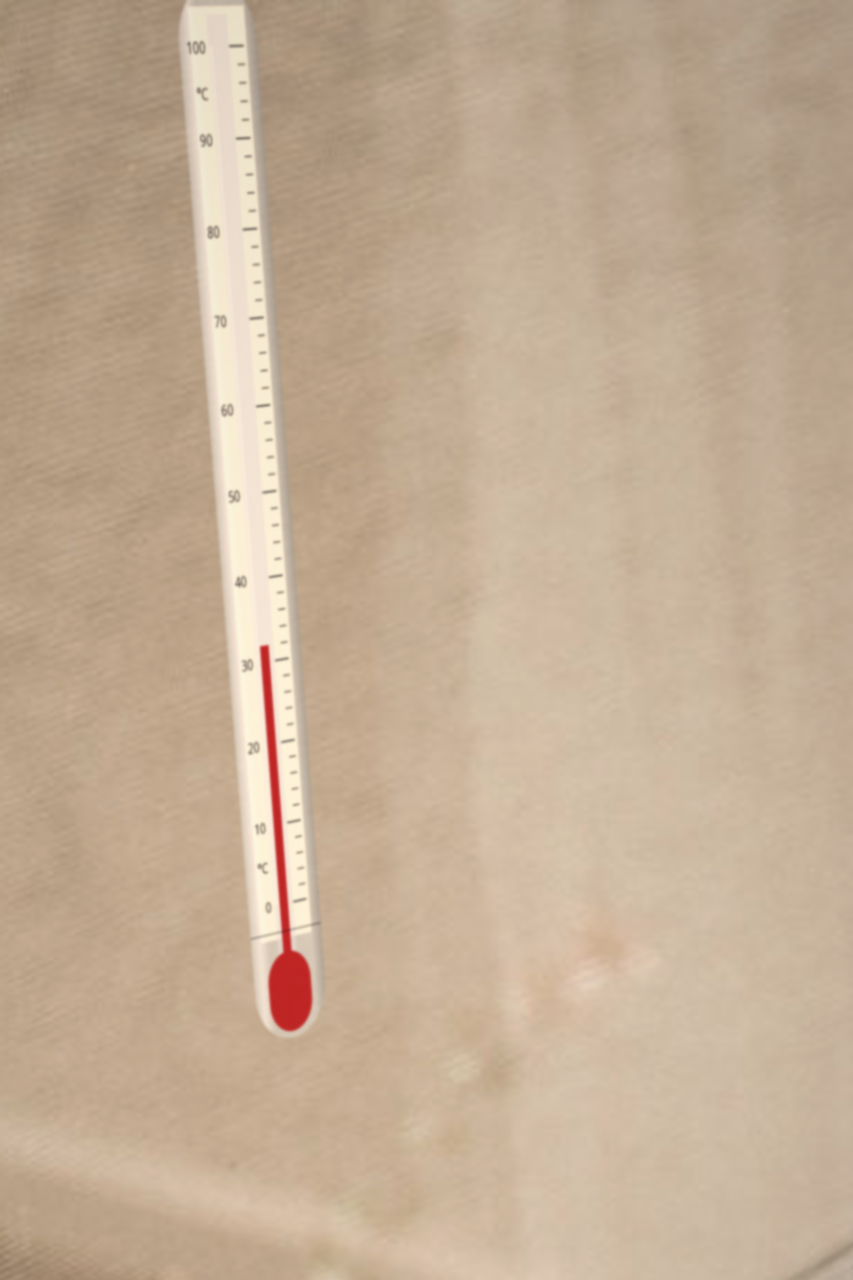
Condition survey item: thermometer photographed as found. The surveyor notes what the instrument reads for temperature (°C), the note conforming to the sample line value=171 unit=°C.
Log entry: value=32 unit=°C
